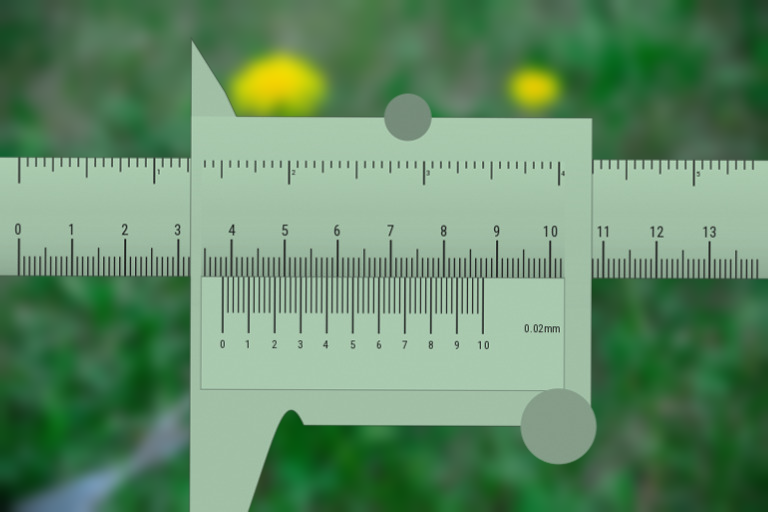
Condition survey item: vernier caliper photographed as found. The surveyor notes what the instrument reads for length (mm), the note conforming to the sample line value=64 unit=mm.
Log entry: value=38.4 unit=mm
